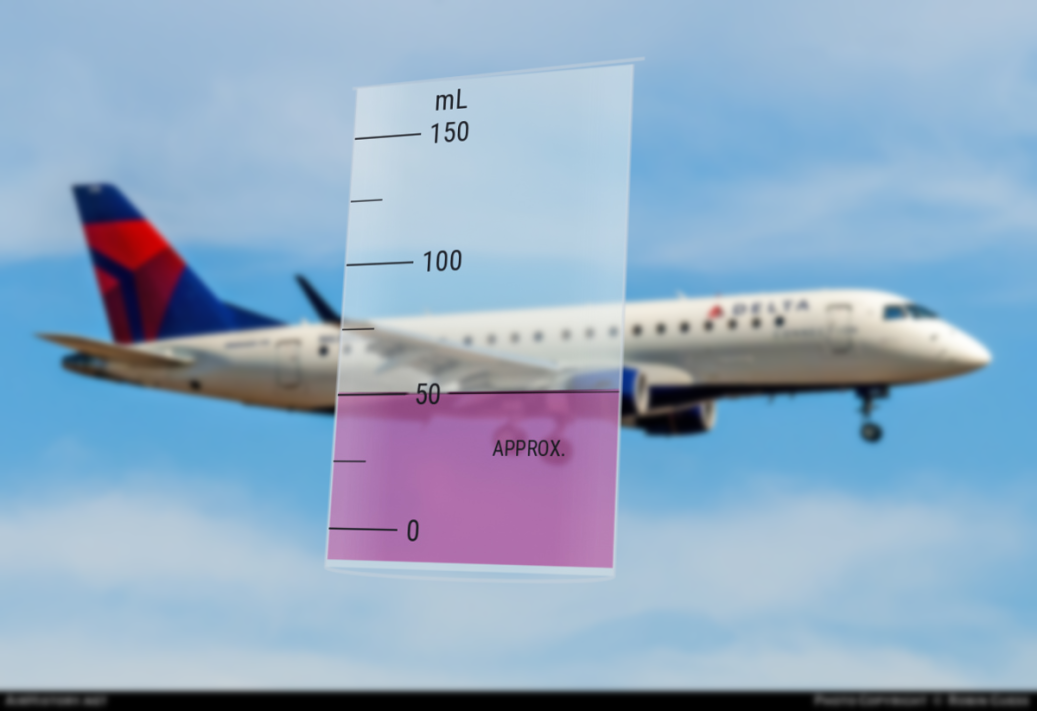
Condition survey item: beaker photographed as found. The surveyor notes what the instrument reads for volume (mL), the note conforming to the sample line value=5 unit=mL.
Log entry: value=50 unit=mL
